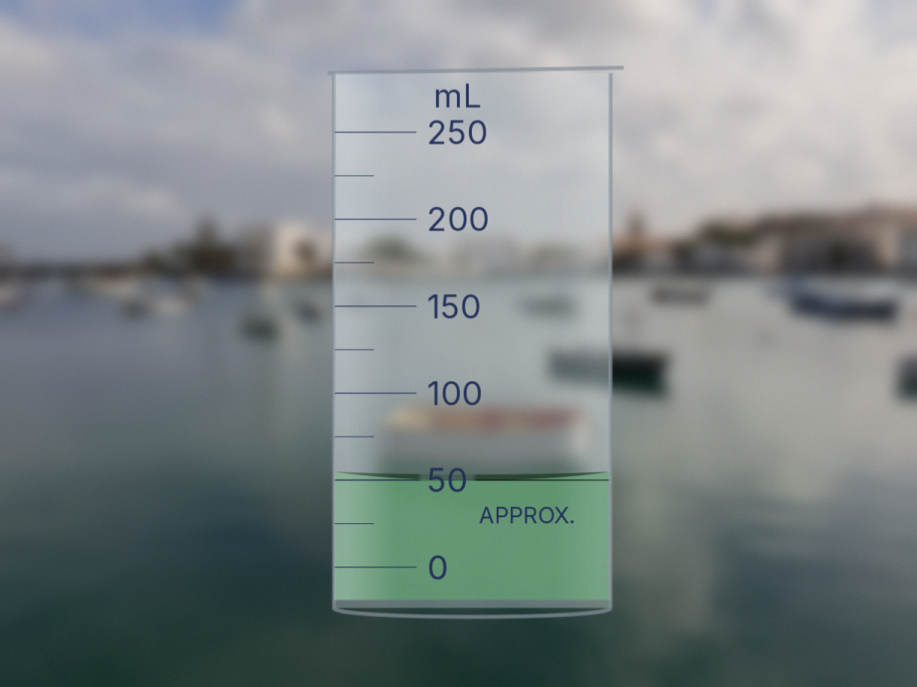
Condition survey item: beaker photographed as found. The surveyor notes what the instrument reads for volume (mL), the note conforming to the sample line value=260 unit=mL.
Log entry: value=50 unit=mL
